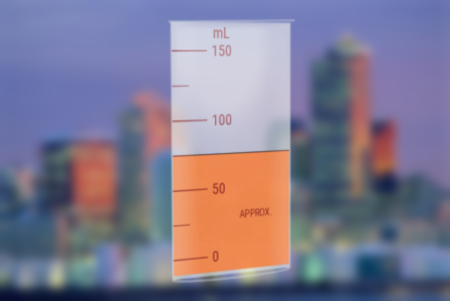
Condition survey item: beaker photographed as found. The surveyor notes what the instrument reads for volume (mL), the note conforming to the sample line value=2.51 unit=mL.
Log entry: value=75 unit=mL
